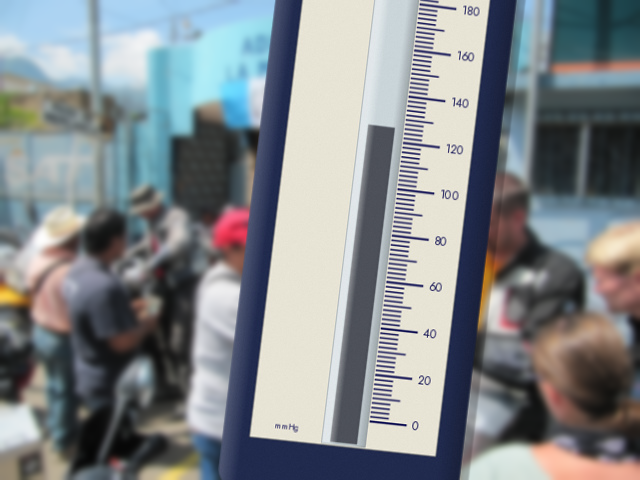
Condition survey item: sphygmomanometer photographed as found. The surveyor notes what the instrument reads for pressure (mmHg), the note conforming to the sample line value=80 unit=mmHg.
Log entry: value=126 unit=mmHg
